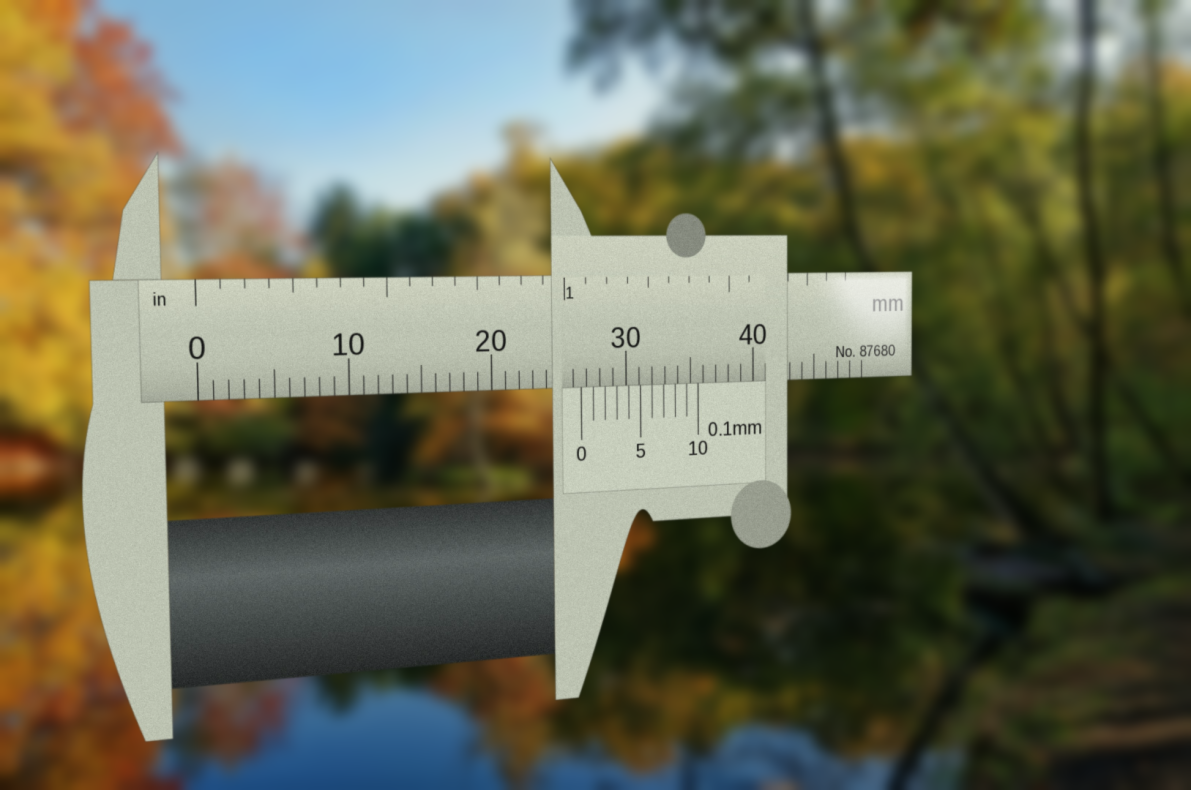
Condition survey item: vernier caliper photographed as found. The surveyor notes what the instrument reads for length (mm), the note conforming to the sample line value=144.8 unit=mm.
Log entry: value=26.6 unit=mm
